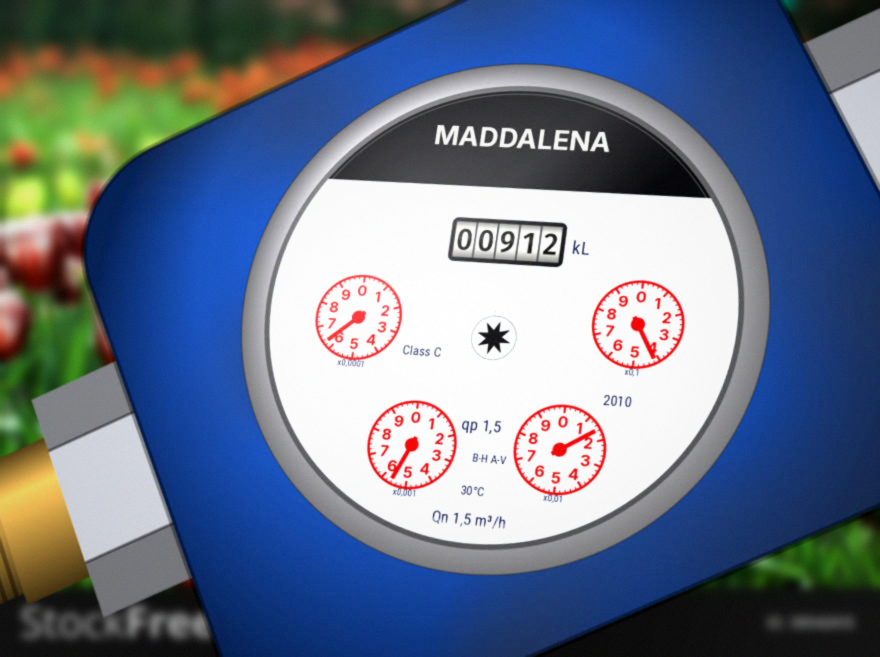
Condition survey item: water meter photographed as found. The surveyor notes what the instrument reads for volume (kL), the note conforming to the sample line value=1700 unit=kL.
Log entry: value=912.4156 unit=kL
